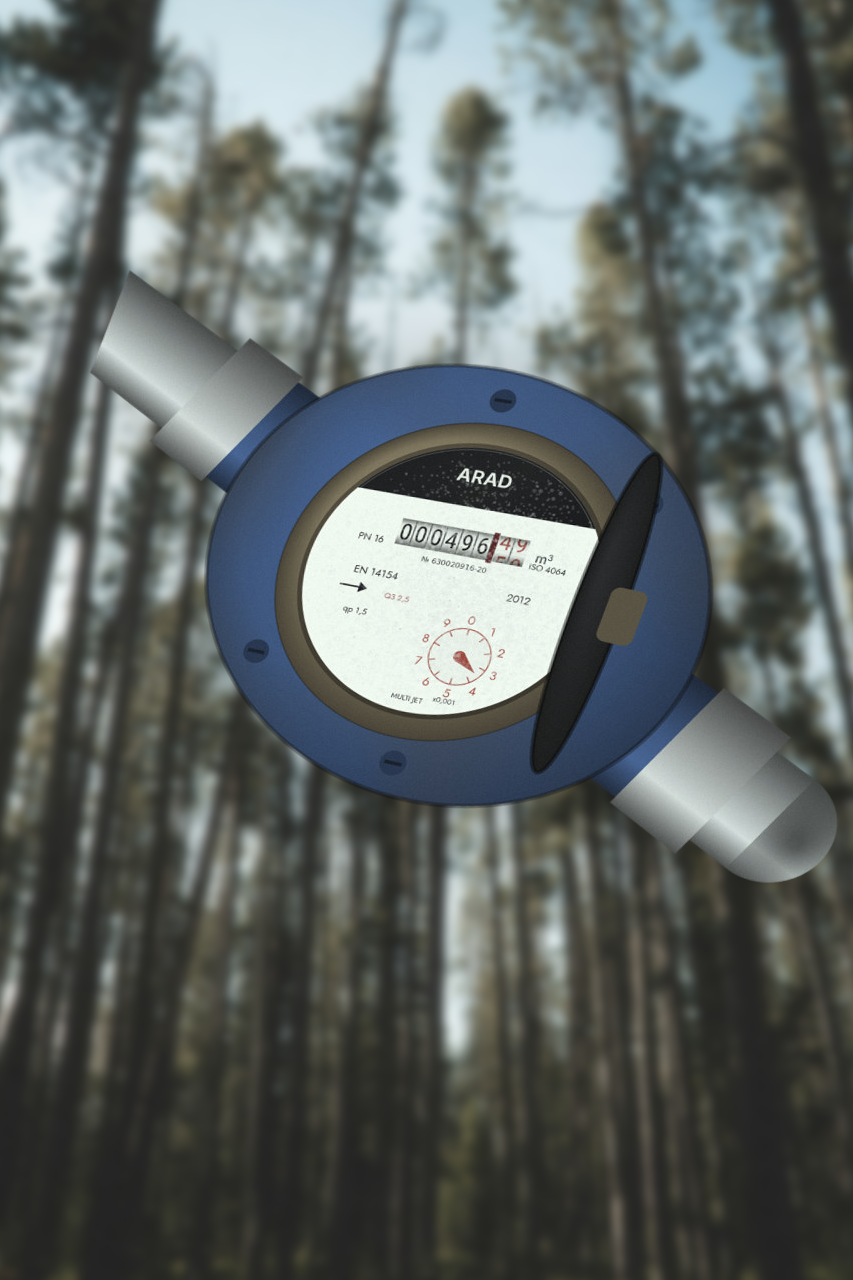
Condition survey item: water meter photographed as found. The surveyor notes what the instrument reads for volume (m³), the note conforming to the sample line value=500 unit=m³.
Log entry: value=496.493 unit=m³
